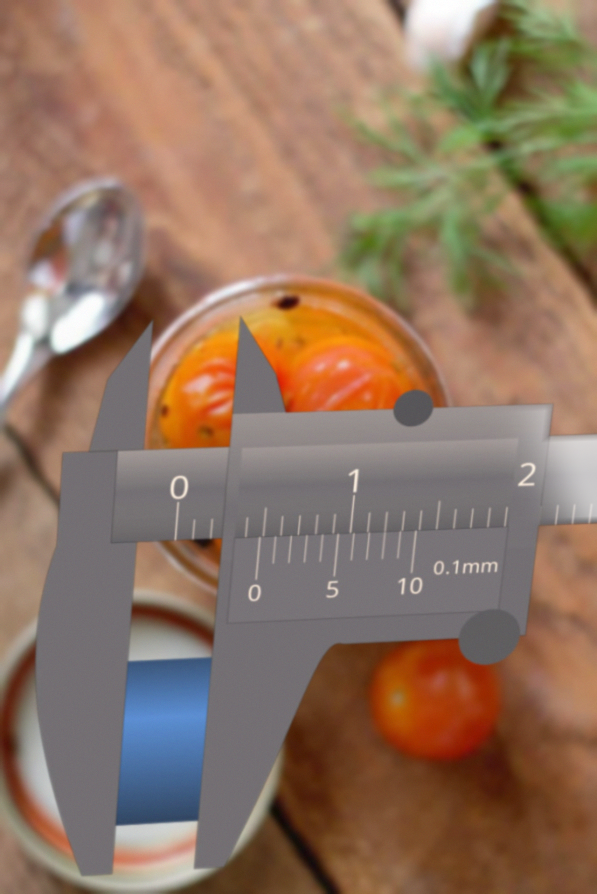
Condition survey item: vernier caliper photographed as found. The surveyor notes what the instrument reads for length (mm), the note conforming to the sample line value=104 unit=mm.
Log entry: value=4.8 unit=mm
